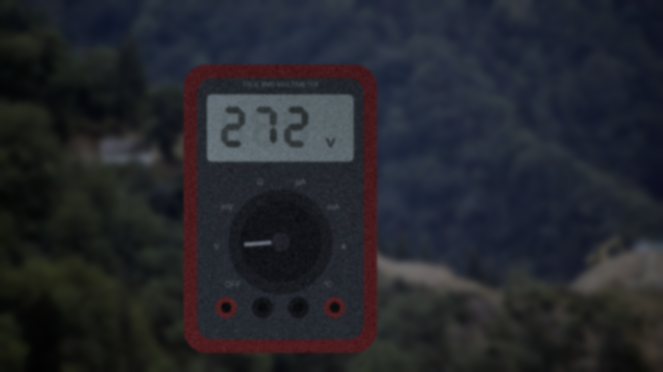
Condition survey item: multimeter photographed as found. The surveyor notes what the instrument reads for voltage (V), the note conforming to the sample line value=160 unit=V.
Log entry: value=272 unit=V
